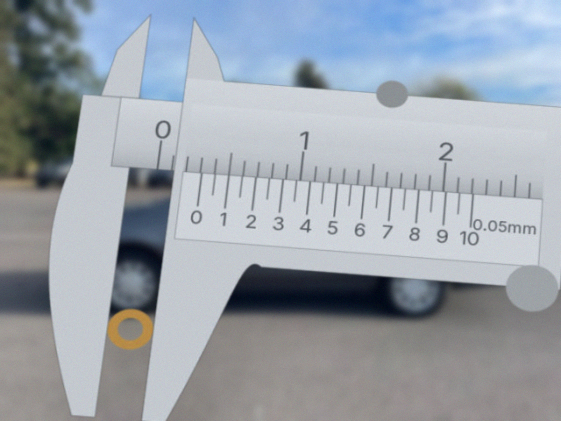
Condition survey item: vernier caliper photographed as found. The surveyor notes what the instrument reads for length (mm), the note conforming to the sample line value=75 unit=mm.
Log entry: value=3.1 unit=mm
